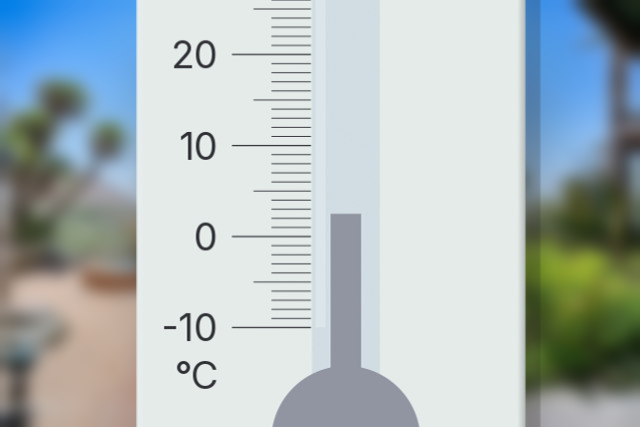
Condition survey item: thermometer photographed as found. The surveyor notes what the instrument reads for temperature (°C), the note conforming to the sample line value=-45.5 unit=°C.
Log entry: value=2.5 unit=°C
